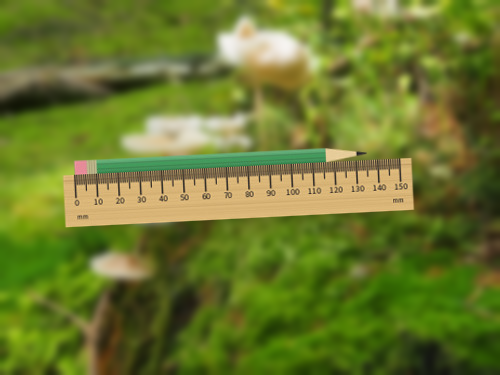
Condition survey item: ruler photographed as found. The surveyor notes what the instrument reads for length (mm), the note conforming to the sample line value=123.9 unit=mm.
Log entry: value=135 unit=mm
